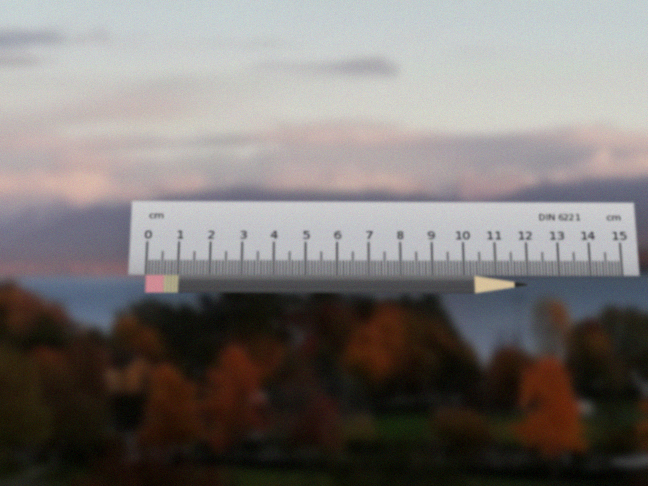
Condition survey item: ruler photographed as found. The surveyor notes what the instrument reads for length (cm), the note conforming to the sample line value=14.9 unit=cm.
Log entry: value=12 unit=cm
